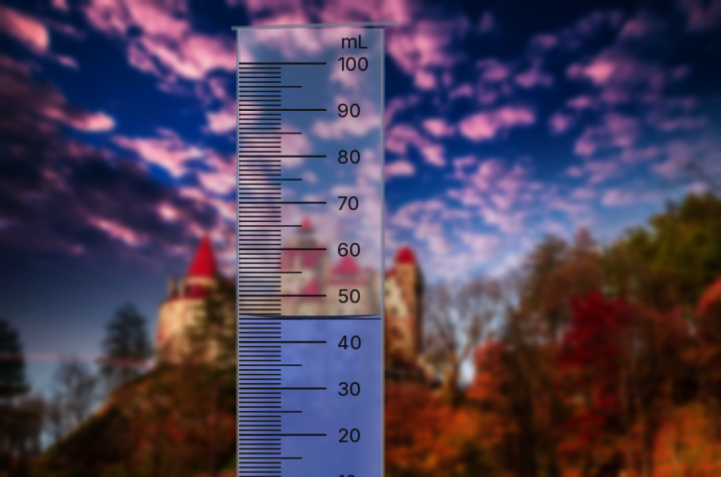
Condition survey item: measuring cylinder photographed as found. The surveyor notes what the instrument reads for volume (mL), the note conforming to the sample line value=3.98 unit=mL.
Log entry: value=45 unit=mL
